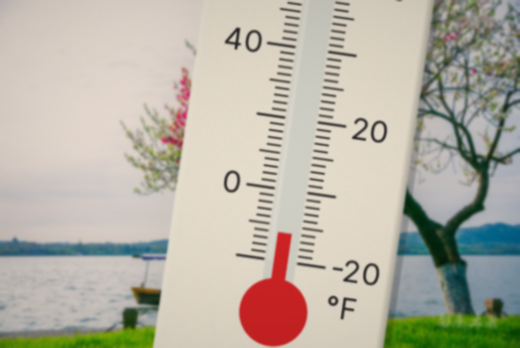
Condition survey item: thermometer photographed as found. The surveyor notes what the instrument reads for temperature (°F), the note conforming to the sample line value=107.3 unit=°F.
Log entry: value=-12 unit=°F
